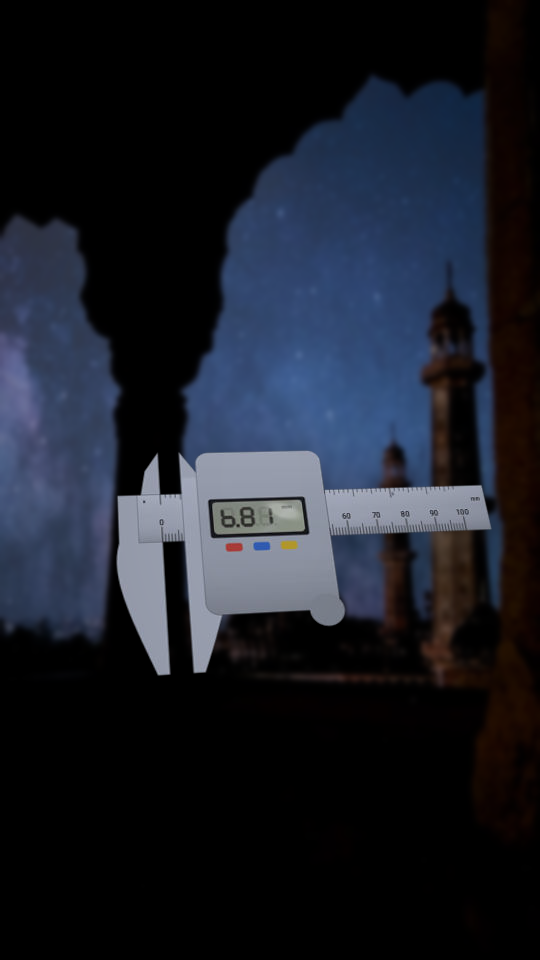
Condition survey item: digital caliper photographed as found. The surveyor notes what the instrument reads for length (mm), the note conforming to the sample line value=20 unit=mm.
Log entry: value=6.81 unit=mm
